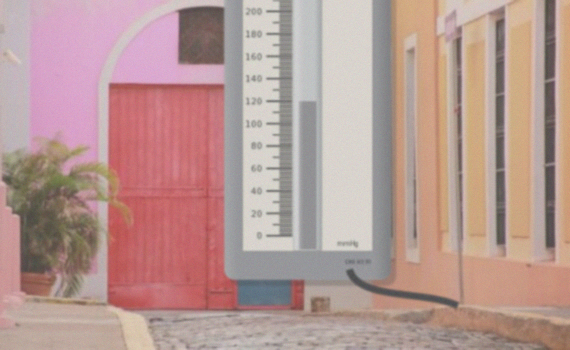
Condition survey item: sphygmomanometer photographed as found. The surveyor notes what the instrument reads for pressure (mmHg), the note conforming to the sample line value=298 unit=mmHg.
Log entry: value=120 unit=mmHg
